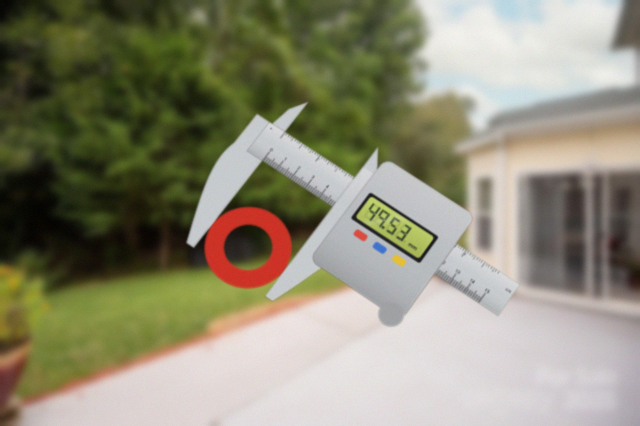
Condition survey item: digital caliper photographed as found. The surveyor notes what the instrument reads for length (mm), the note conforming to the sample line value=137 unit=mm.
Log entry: value=49.53 unit=mm
